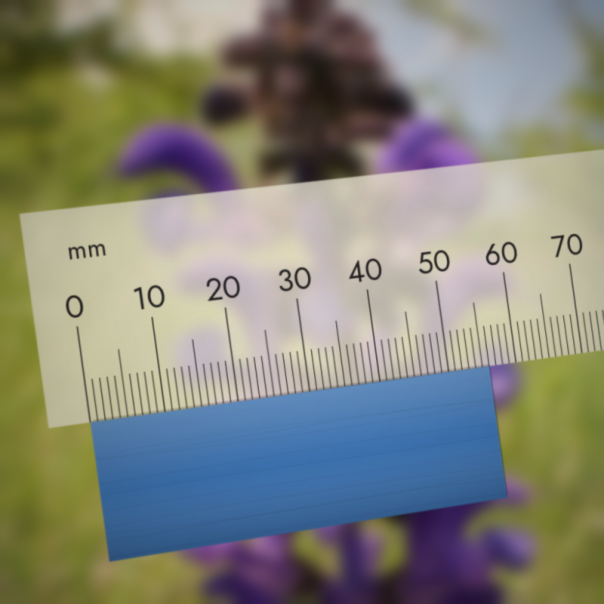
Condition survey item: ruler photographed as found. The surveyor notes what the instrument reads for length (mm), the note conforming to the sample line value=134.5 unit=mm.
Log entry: value=56 unit=mm
